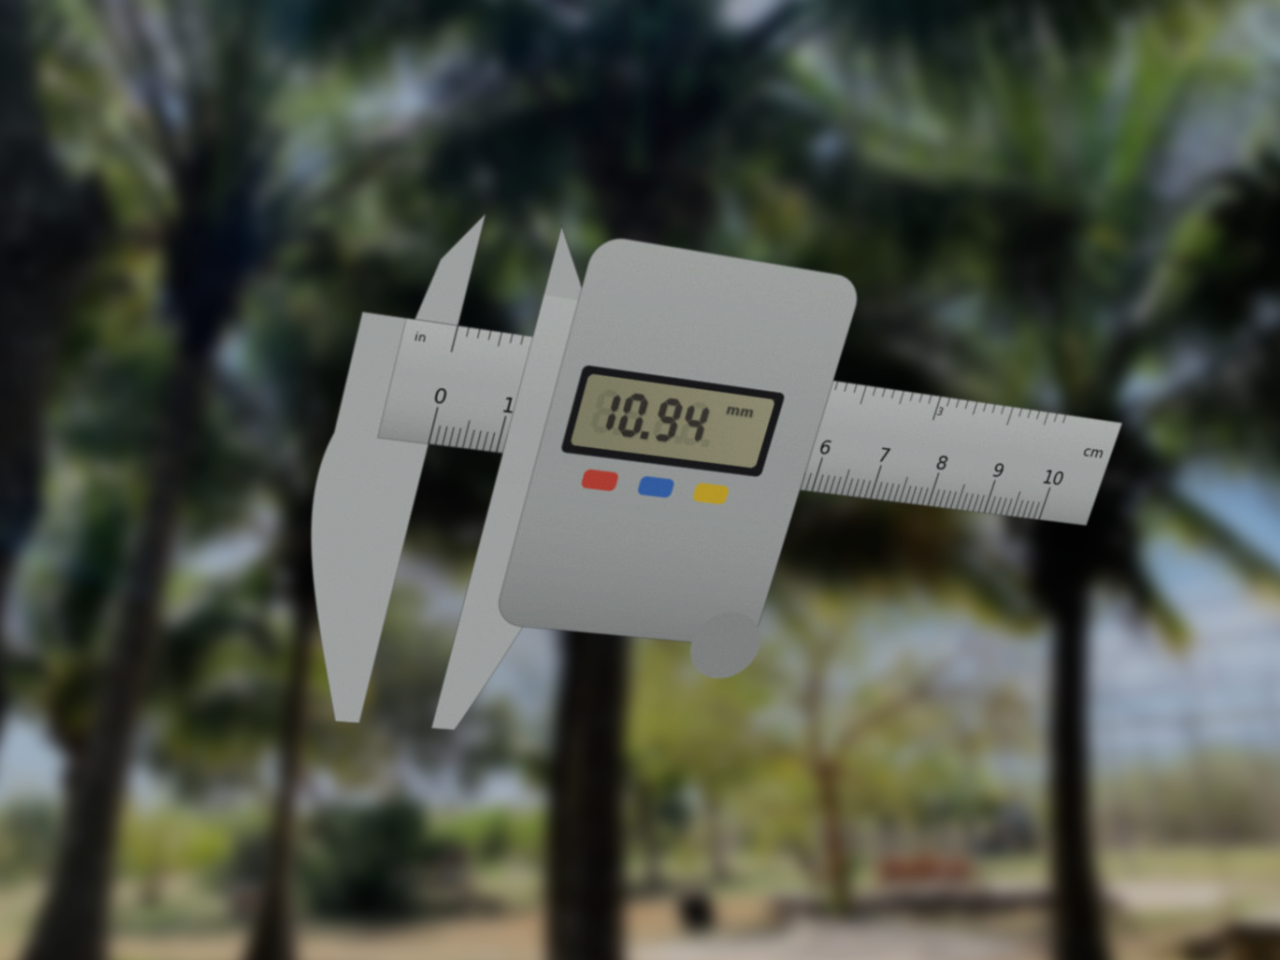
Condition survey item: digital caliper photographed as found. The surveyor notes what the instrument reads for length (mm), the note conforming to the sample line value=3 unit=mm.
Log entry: value=10.94 unit=mm
